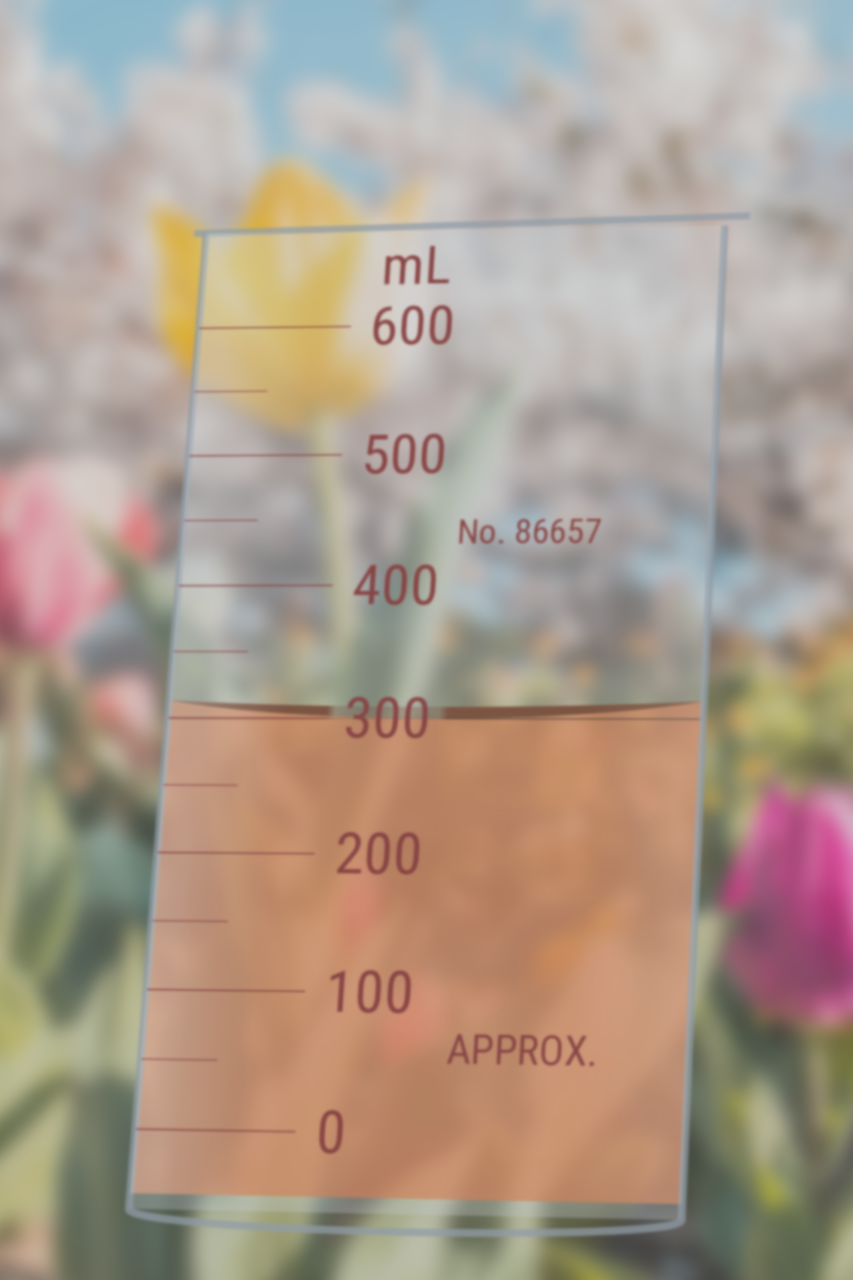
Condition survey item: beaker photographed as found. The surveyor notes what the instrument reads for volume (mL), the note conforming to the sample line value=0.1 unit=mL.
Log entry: value=300 unit=mL
